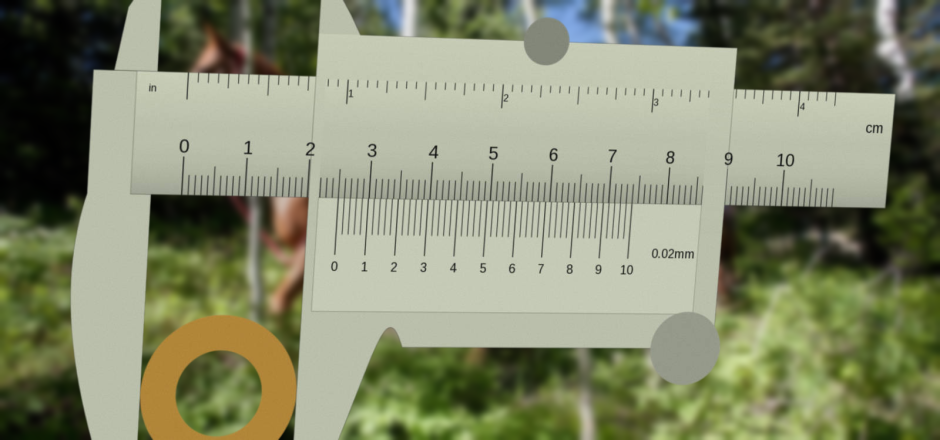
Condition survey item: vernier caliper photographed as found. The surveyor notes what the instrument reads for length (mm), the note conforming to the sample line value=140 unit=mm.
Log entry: value=25.0 unit=mm
